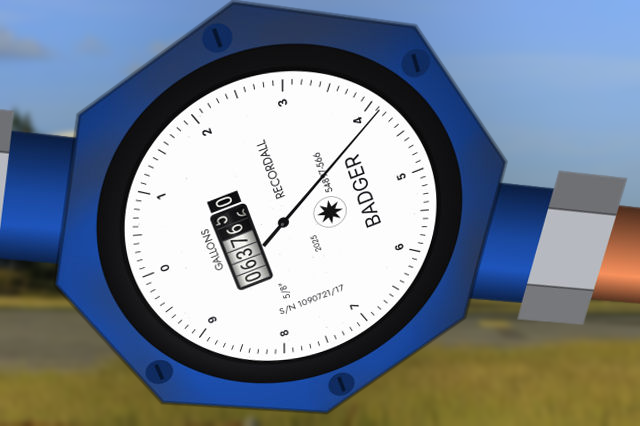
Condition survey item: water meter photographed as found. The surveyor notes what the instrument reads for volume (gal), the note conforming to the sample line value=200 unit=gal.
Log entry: value=637654.1 unit=gal
